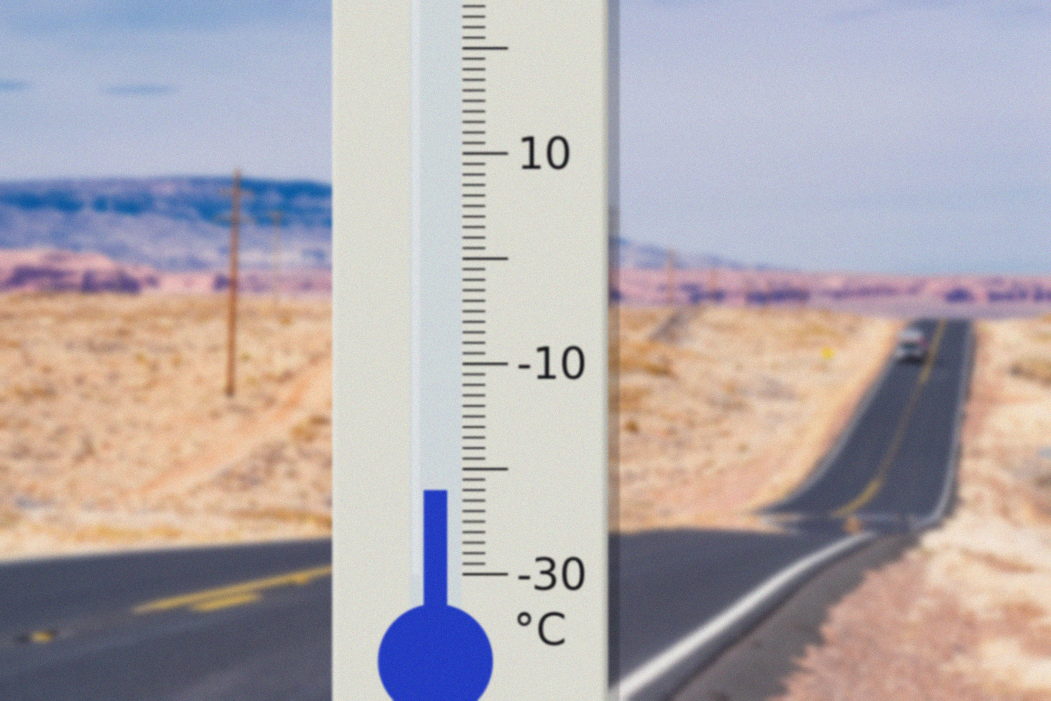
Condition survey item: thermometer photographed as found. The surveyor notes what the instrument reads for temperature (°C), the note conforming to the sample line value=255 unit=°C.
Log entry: value=-22 unit=°C
